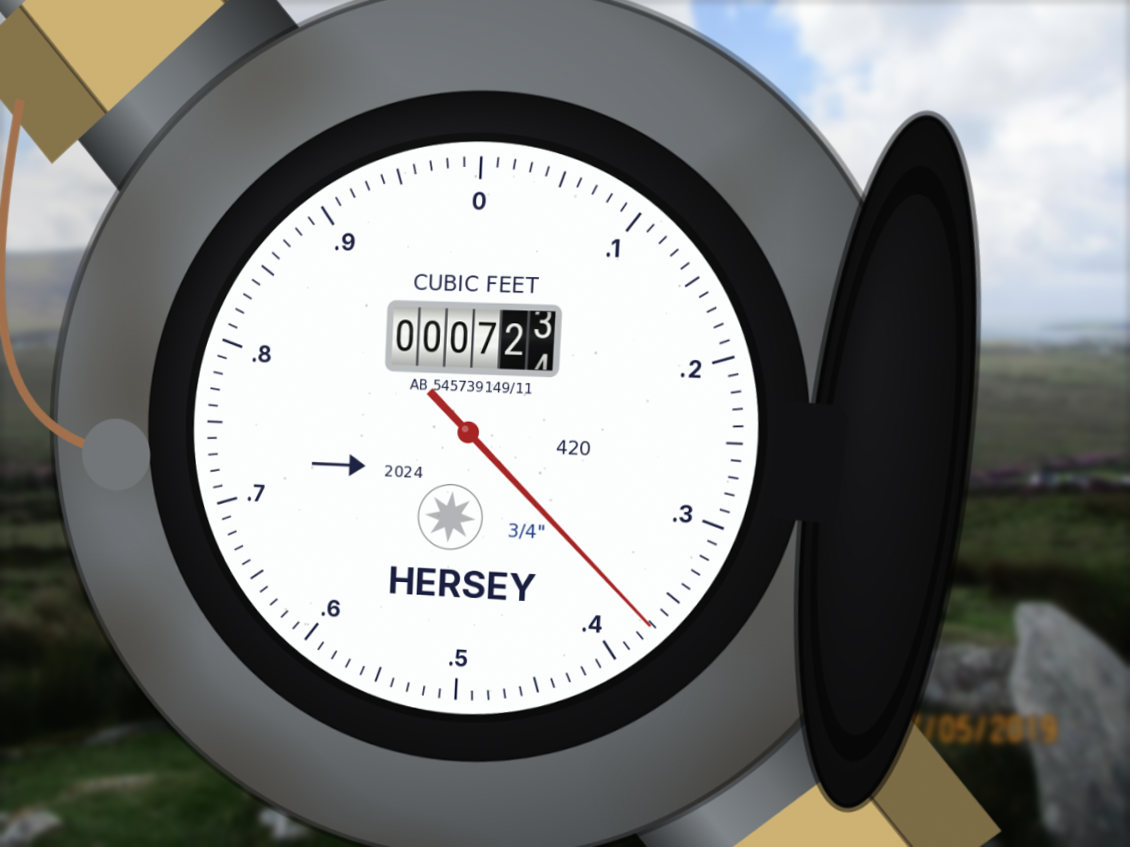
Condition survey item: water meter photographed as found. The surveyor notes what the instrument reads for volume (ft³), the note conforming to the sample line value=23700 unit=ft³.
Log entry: value=723.37 unit=ft³
